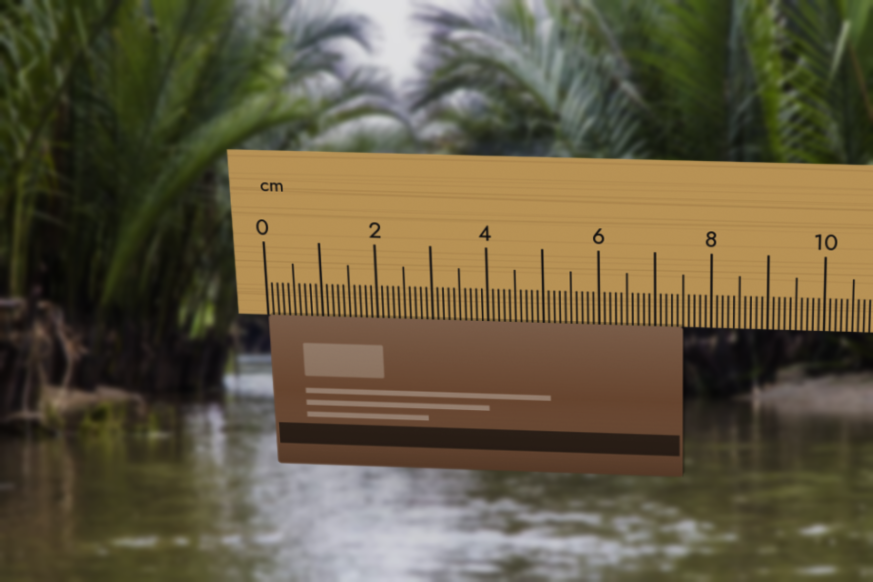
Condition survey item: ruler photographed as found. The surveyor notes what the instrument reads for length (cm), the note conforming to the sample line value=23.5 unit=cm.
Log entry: value=7.5 unit=cm
